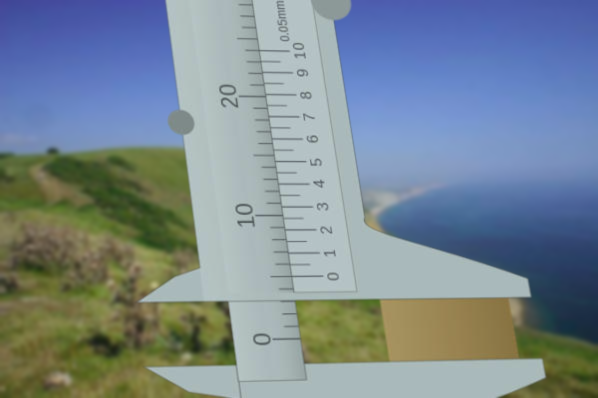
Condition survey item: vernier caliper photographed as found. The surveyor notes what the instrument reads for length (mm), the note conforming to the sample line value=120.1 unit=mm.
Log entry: value=5.0 unit=mm
